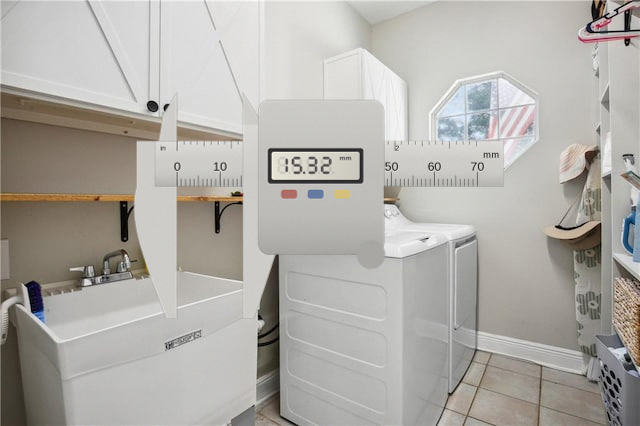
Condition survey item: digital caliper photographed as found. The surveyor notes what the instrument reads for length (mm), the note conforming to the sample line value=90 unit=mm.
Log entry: value=15.32 unit=mm
